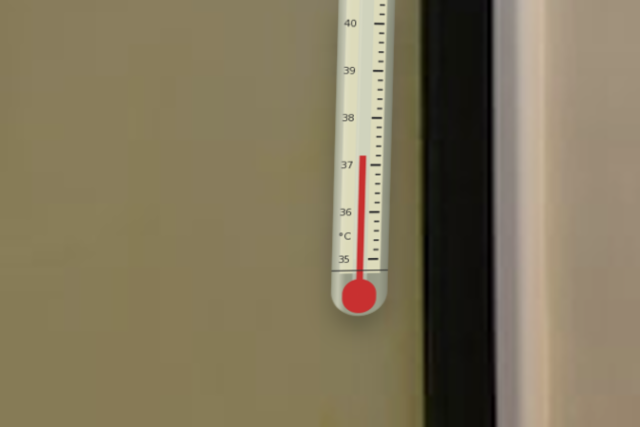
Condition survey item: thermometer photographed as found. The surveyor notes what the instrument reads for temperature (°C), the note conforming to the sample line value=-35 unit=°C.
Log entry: value=37.2 unit=°C
